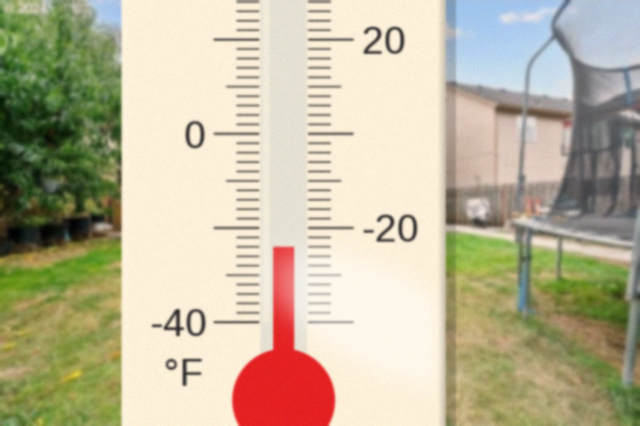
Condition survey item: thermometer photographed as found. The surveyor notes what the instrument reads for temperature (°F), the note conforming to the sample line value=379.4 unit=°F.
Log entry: value=-24 unit=°F
